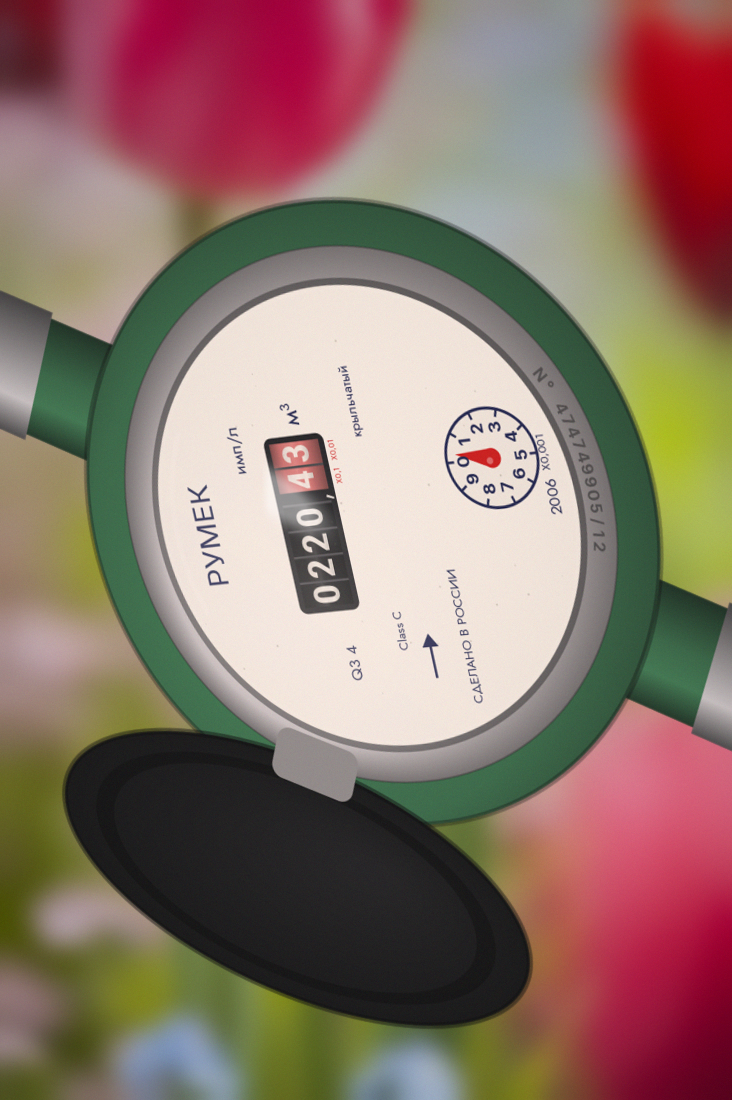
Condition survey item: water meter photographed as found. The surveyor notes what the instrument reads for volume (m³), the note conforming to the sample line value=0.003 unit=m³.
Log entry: value=220.430 unit=m³
